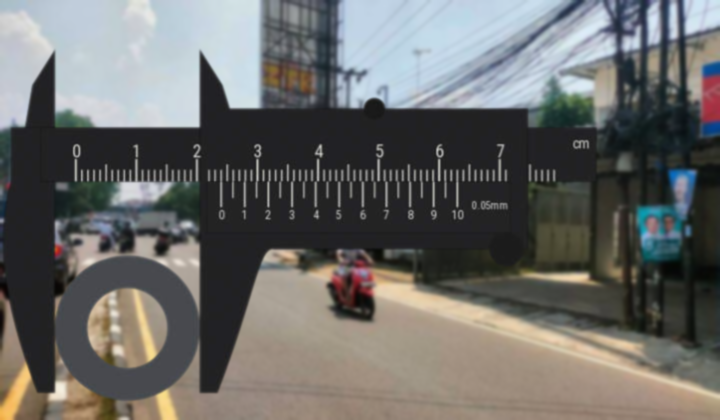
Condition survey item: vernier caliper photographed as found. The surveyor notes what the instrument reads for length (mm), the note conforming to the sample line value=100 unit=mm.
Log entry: value=24.0 unit=mm
